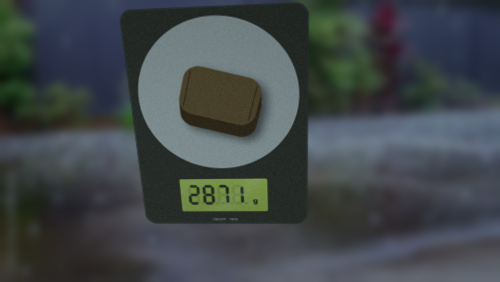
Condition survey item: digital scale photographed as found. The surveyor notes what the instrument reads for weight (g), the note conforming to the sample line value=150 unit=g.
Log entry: value=2871 unit=g
